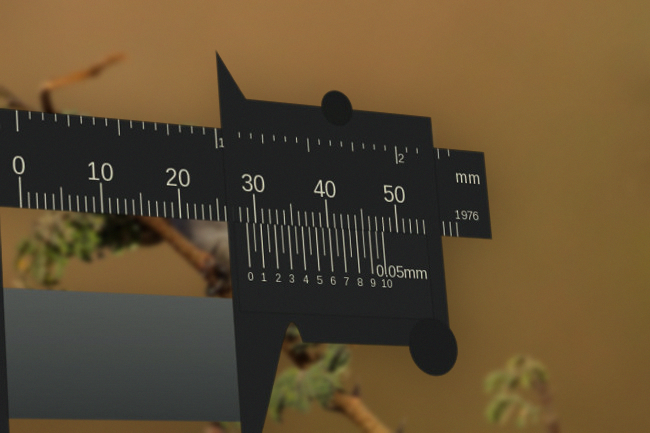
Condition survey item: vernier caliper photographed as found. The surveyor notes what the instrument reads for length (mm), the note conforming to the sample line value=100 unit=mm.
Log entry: value=28.8 unit=mm
